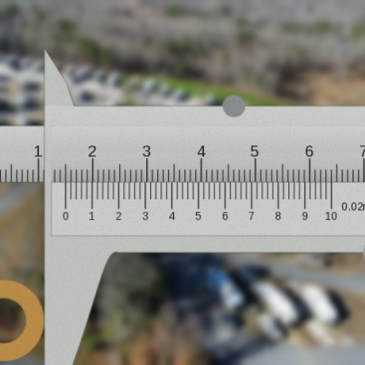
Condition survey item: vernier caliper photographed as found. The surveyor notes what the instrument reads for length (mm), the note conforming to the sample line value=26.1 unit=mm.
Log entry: value=15.0 unit=mm
